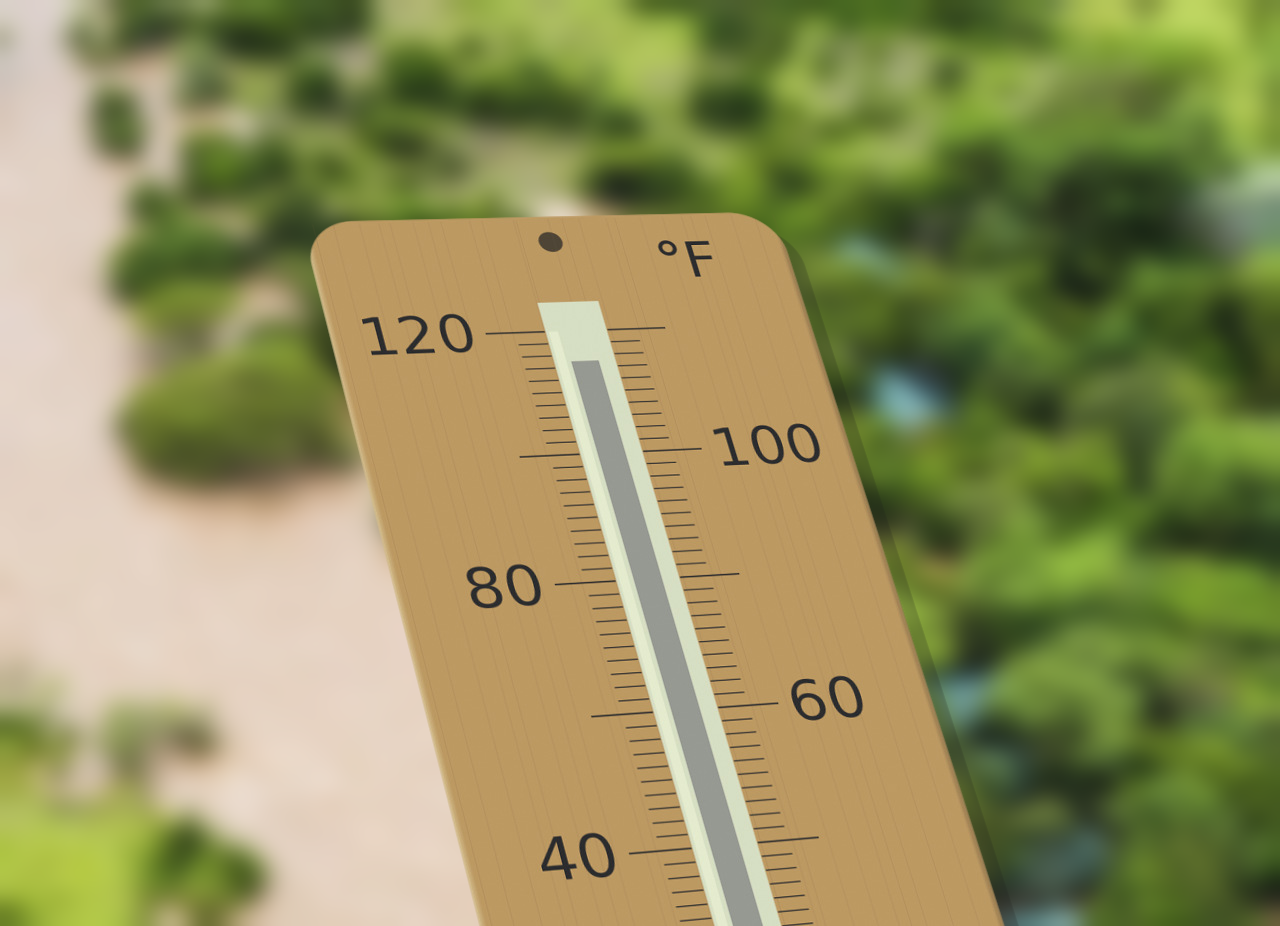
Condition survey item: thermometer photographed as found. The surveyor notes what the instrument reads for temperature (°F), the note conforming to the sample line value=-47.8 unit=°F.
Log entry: value=115 unit=°F
